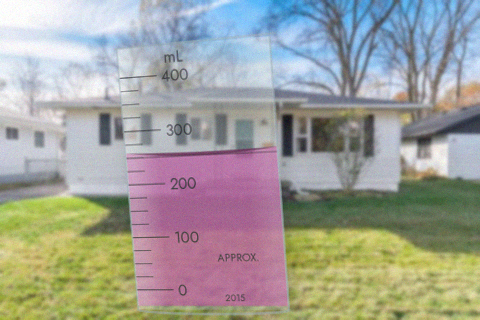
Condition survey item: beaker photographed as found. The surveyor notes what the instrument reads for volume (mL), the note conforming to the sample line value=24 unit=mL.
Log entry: value=250 unit=mL
